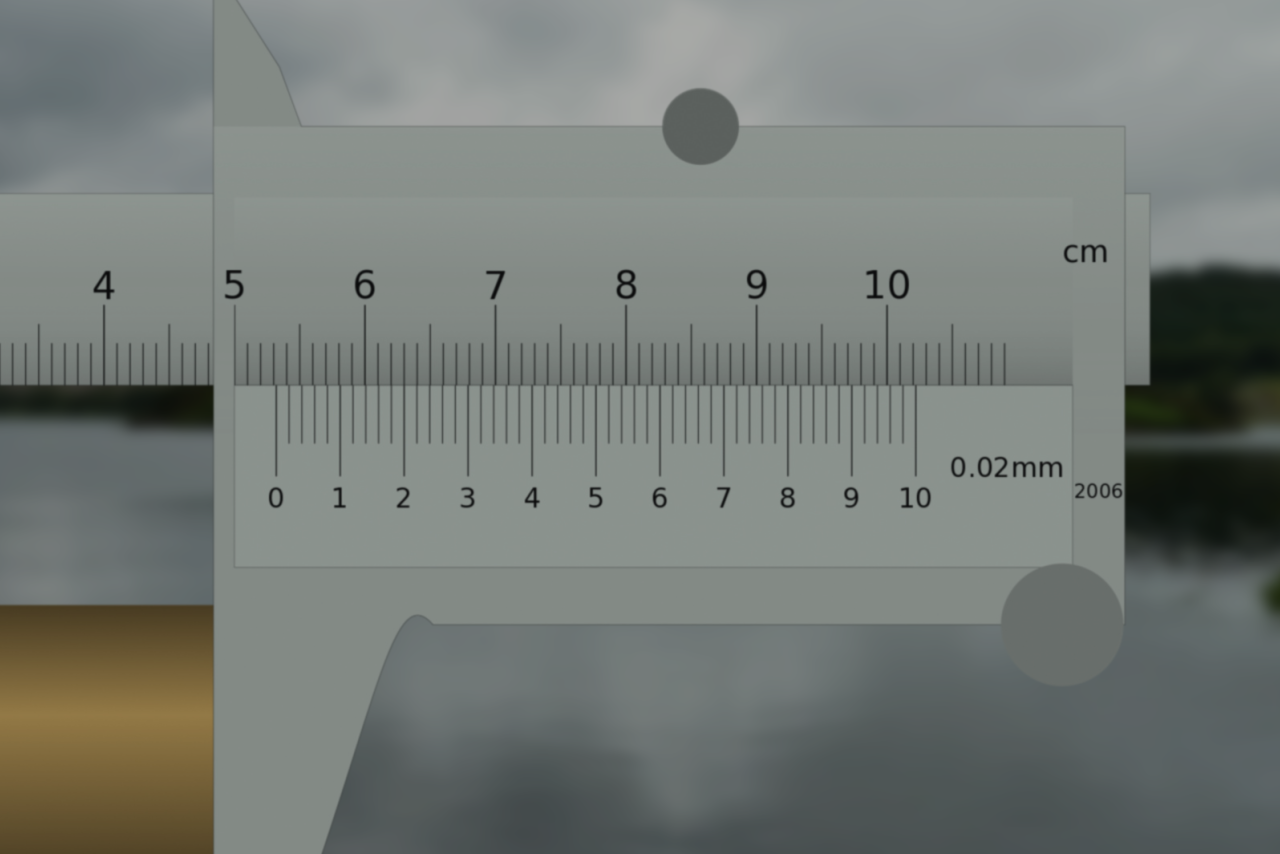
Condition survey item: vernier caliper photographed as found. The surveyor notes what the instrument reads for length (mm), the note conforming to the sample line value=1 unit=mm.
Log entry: value=53.2 unit=mm
